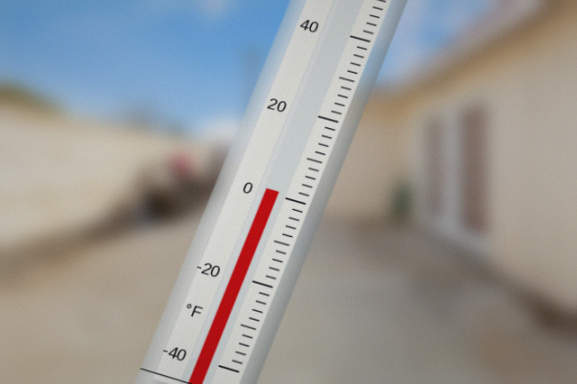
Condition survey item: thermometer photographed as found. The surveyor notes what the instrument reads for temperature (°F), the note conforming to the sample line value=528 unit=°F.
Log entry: value=1 unit=°F
